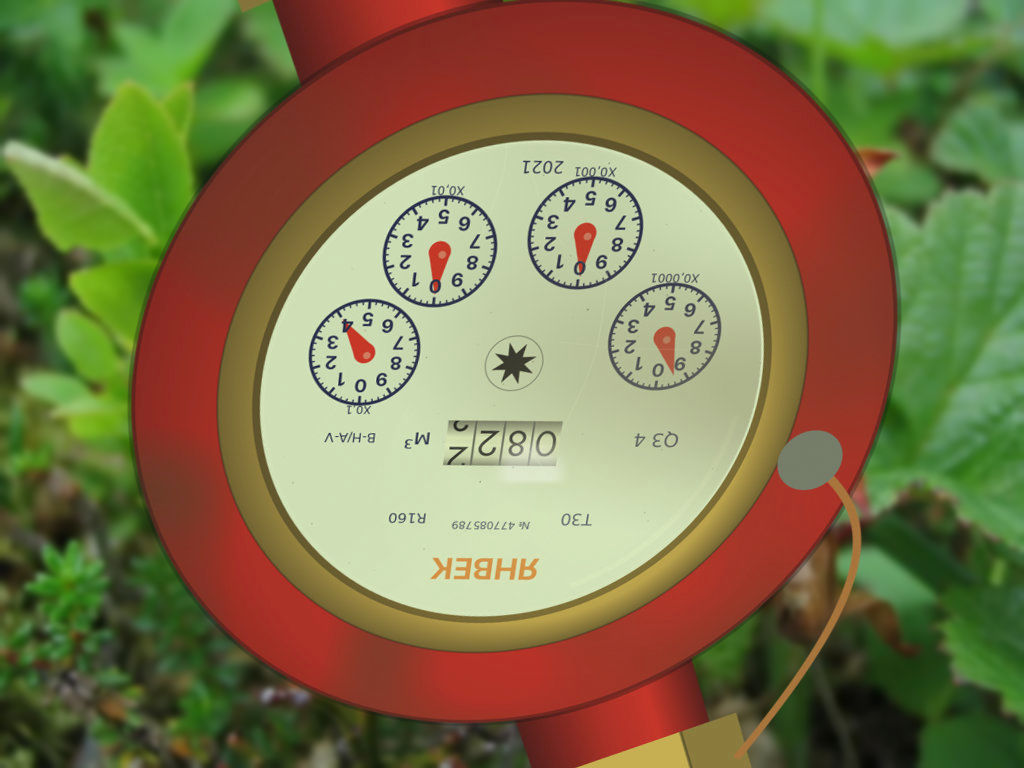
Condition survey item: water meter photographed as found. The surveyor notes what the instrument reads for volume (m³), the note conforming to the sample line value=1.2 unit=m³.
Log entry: value=822.3999 unit=m³
